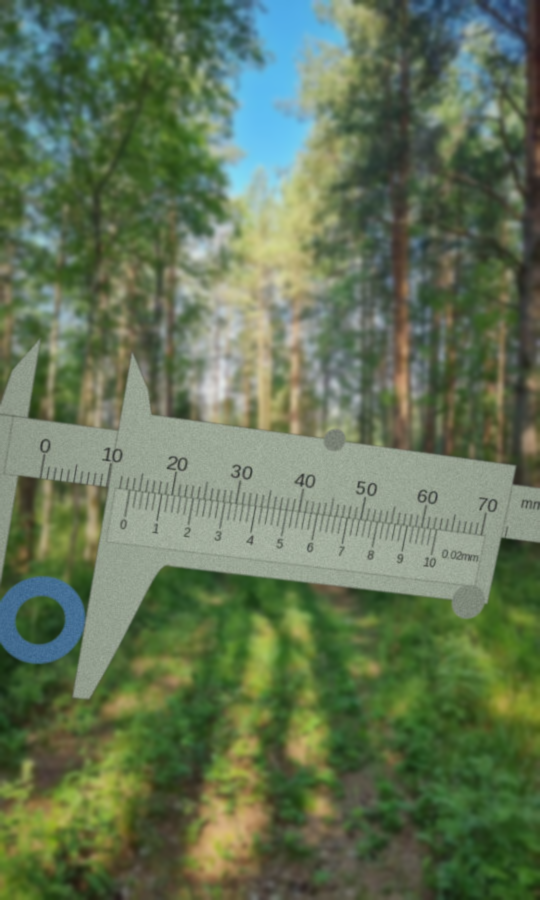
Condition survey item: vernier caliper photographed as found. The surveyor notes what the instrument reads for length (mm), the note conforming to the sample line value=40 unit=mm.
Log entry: value=13.5 unit=mm
